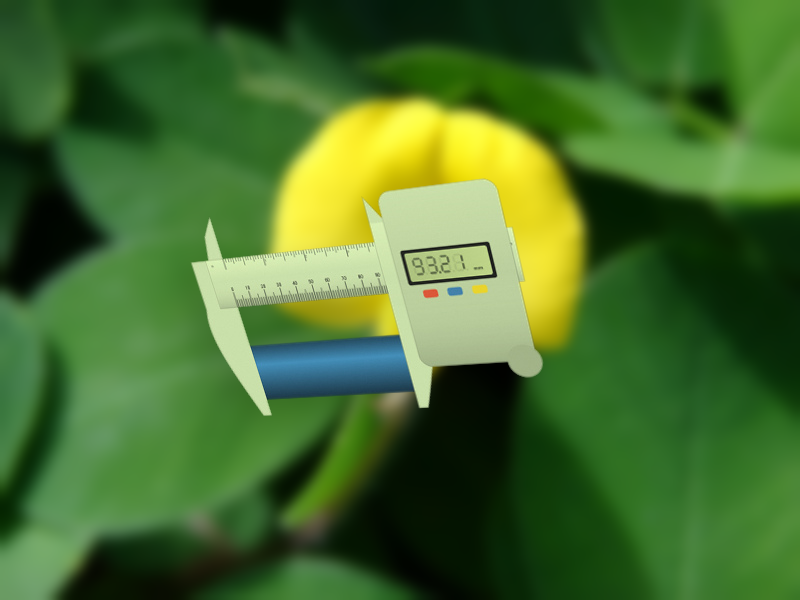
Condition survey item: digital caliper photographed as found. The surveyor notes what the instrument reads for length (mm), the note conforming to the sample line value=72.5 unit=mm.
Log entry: value=93.21 unit=mm
